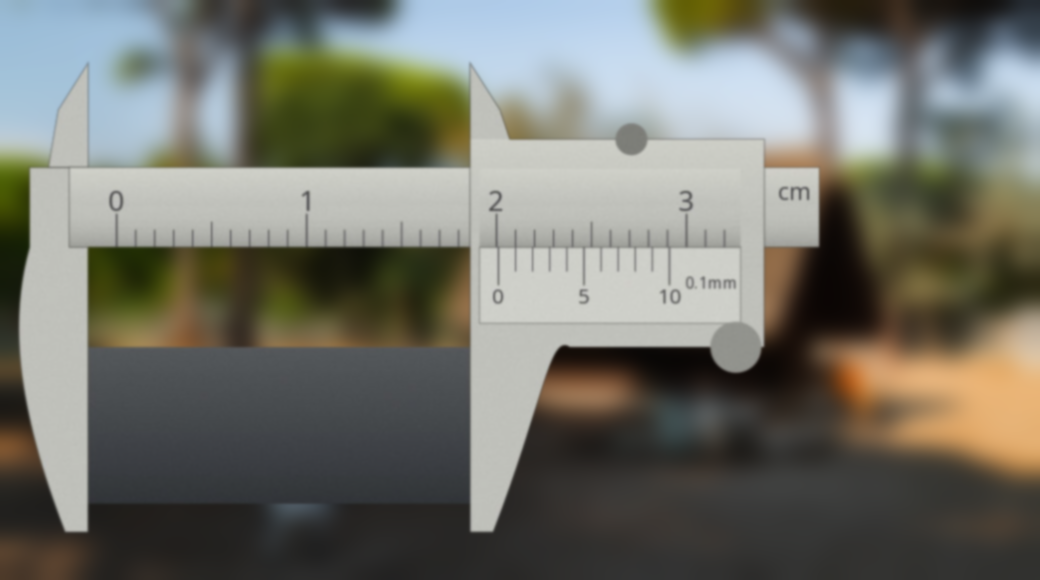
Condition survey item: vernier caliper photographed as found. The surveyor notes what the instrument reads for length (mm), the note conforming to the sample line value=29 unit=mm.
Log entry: value=20.1 unit=mm
